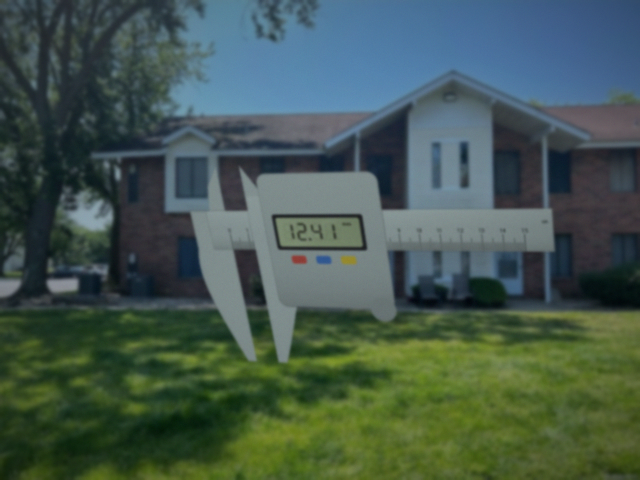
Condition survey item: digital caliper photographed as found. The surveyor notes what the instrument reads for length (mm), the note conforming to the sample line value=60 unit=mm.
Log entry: value=12.41 unit=mm
